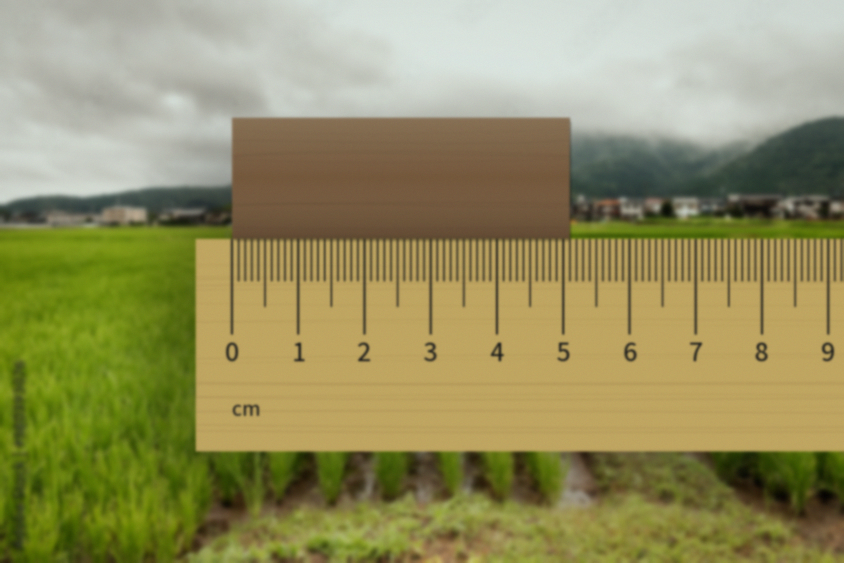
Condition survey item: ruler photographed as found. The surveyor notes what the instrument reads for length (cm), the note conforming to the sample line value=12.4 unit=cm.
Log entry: value=5.1 unit=cm
